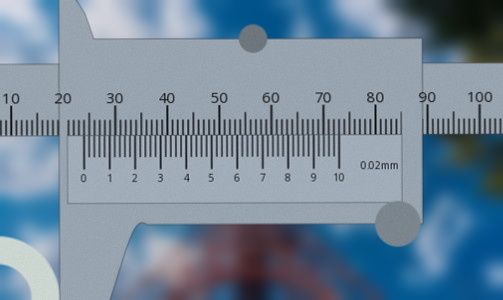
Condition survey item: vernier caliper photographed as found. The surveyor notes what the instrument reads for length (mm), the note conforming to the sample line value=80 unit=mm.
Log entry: value=24.0 unit=mm
